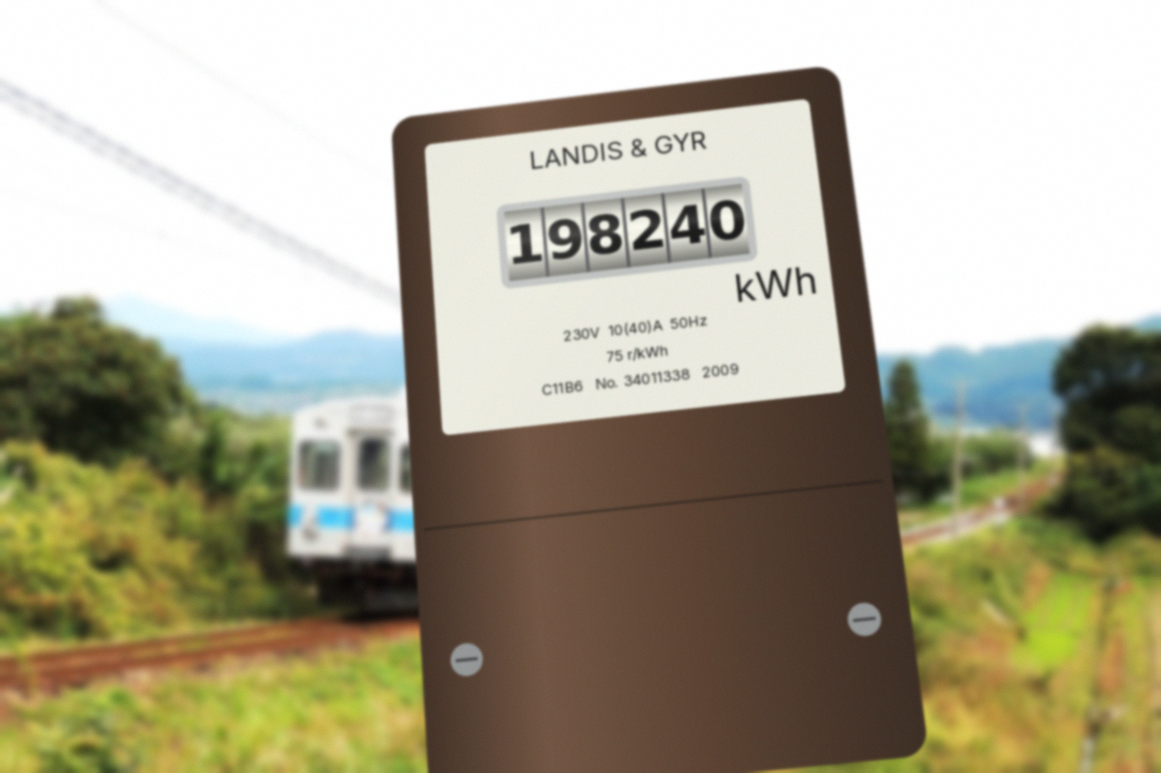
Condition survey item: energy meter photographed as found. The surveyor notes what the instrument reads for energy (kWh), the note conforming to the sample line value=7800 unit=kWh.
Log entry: value=198240 unit=kWh
